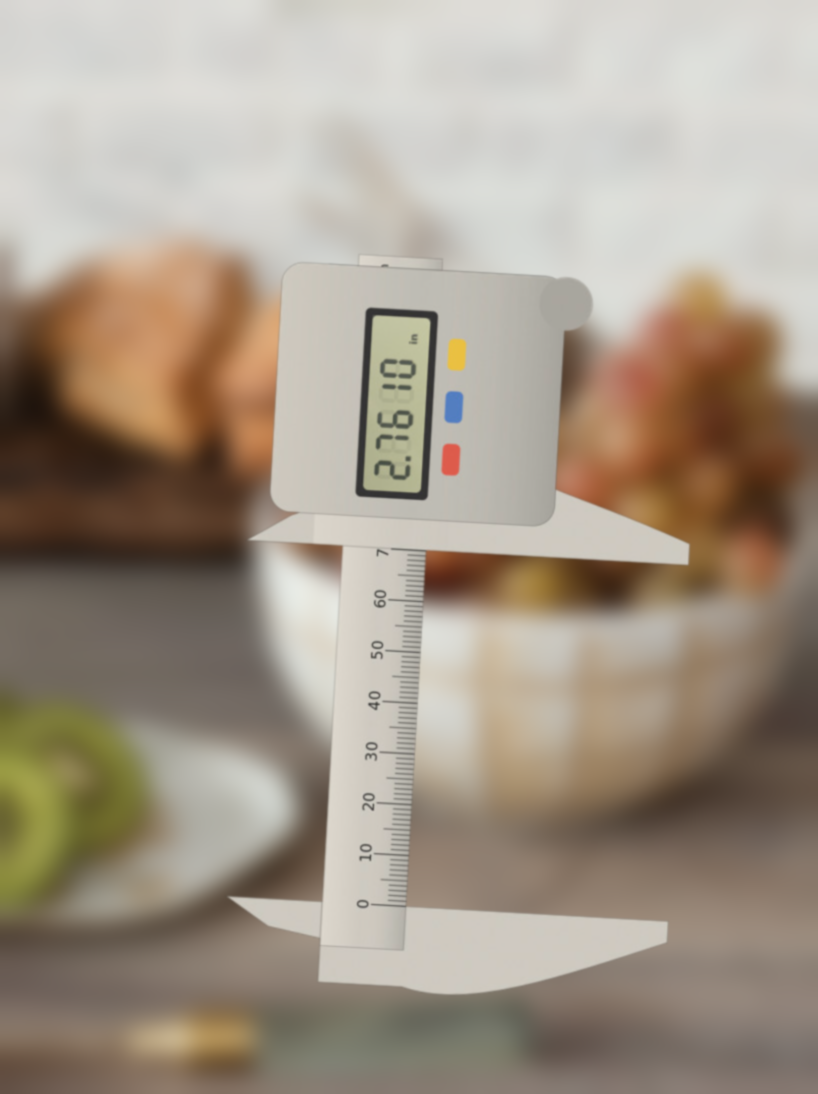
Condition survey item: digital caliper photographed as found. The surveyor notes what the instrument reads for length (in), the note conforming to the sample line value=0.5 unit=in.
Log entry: value=2.7610 unit=in
